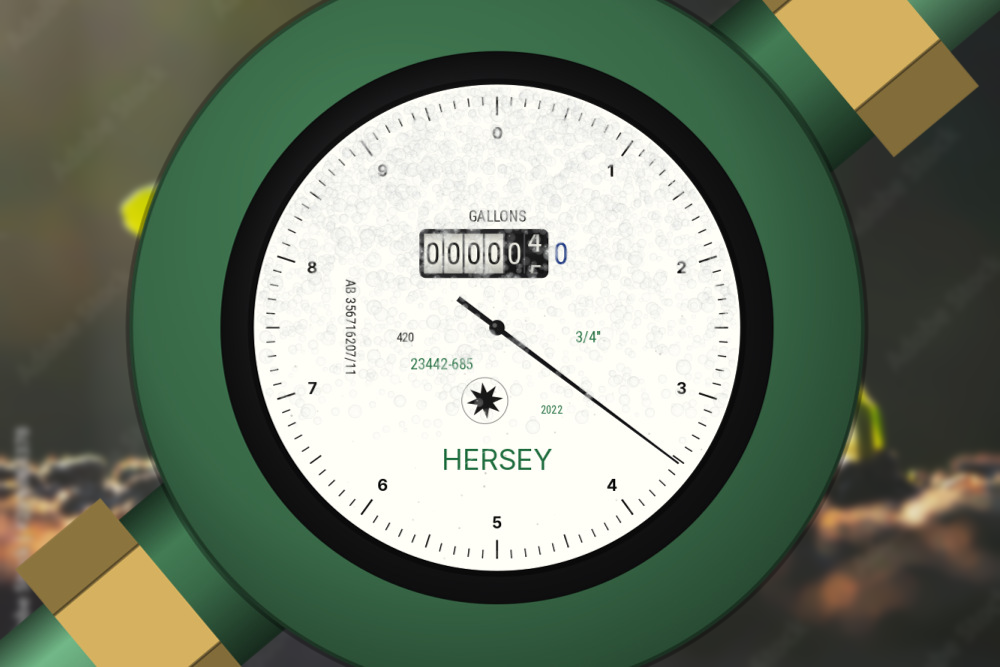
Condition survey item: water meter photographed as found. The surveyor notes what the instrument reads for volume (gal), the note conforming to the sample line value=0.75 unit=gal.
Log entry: value=43.5 unit=gal
